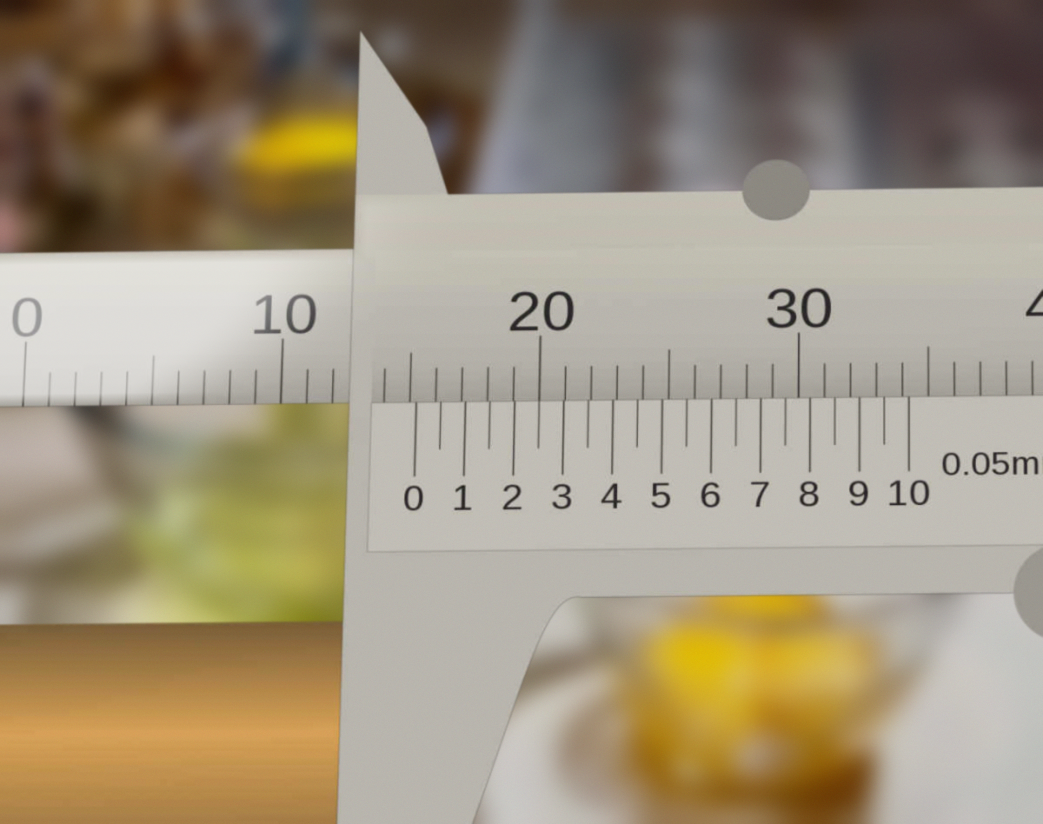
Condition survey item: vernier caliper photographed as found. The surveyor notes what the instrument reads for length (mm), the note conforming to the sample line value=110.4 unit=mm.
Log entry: value=15.25 unit=mm
